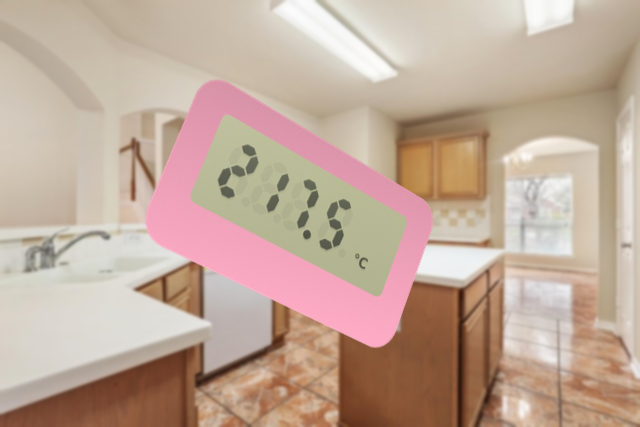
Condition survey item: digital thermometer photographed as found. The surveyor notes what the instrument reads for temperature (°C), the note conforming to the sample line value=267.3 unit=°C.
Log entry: value=217.5 unit=°C
